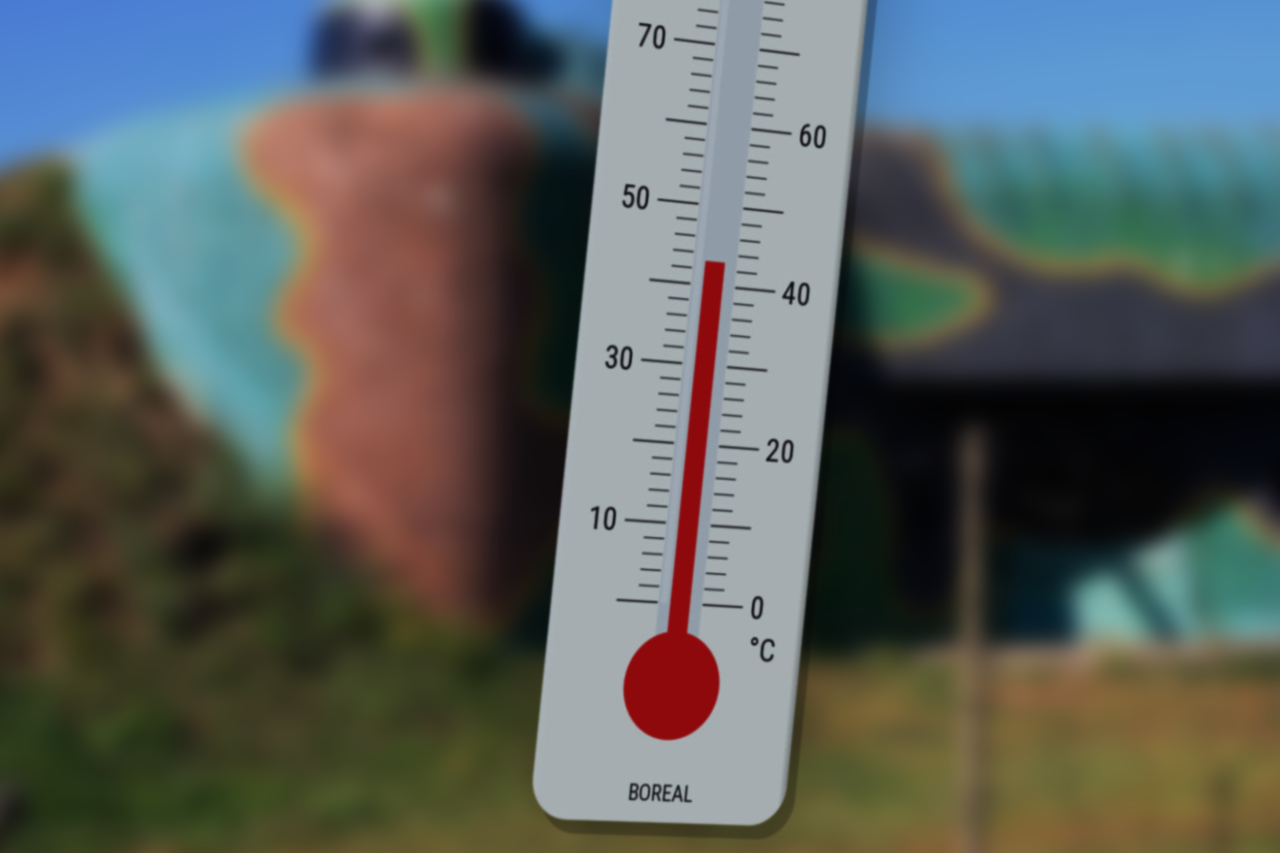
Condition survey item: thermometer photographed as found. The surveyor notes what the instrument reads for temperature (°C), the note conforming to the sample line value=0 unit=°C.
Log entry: value=43 unit=°C
